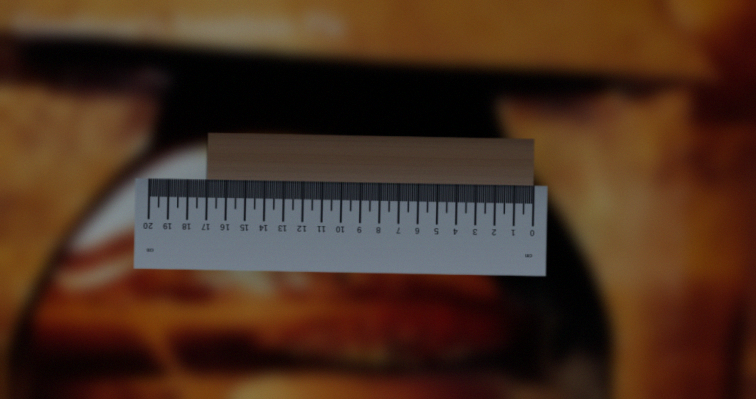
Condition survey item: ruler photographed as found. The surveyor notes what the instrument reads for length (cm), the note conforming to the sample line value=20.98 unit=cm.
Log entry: value=17 unit=cm
